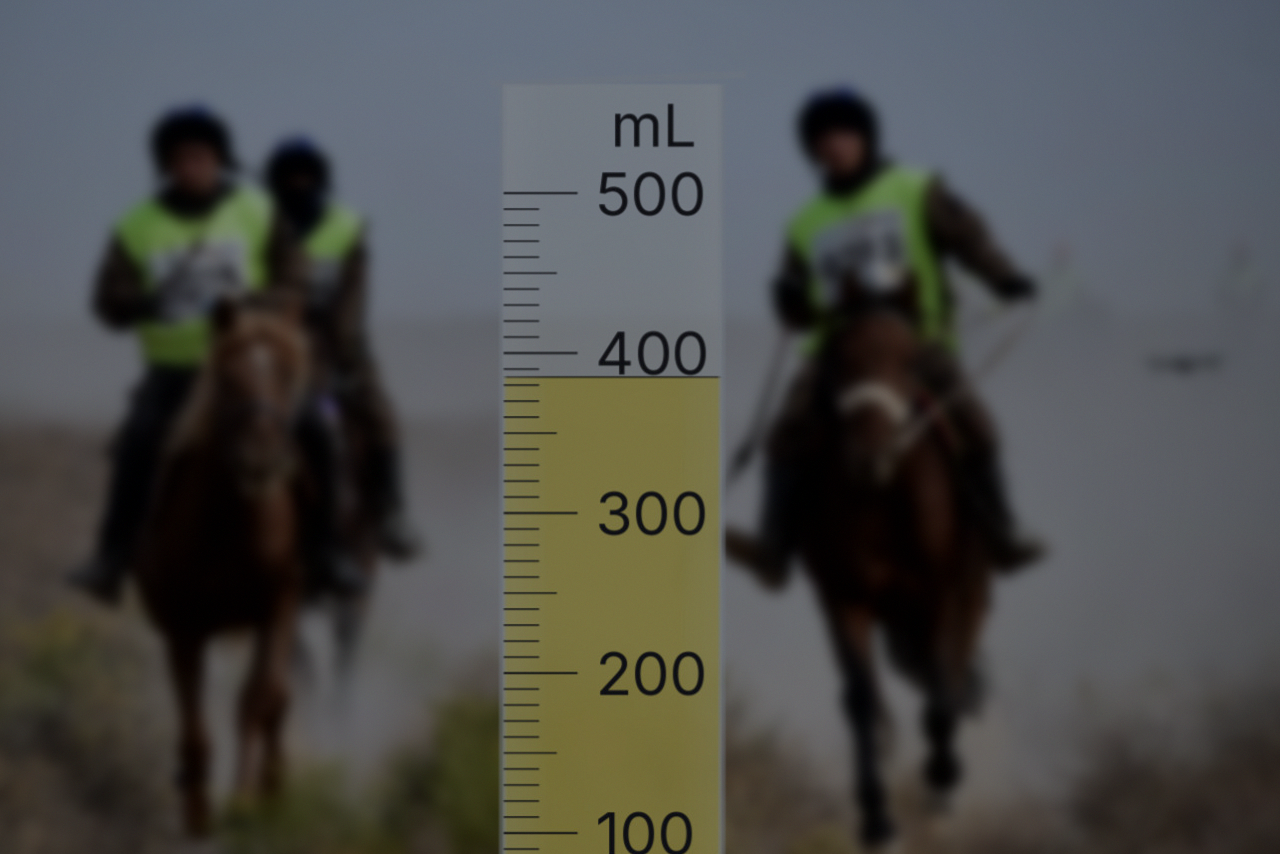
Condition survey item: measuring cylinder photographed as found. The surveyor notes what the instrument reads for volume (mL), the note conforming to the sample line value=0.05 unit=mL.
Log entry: value=385 unit=mL
